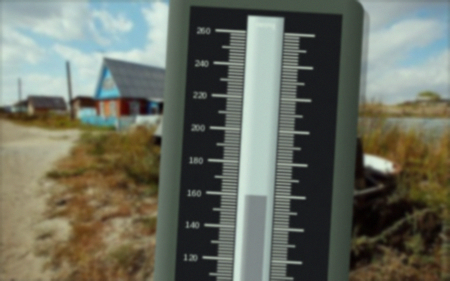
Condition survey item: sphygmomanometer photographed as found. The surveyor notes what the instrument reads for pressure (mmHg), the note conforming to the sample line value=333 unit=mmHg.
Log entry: value=160 unit=mmHg
